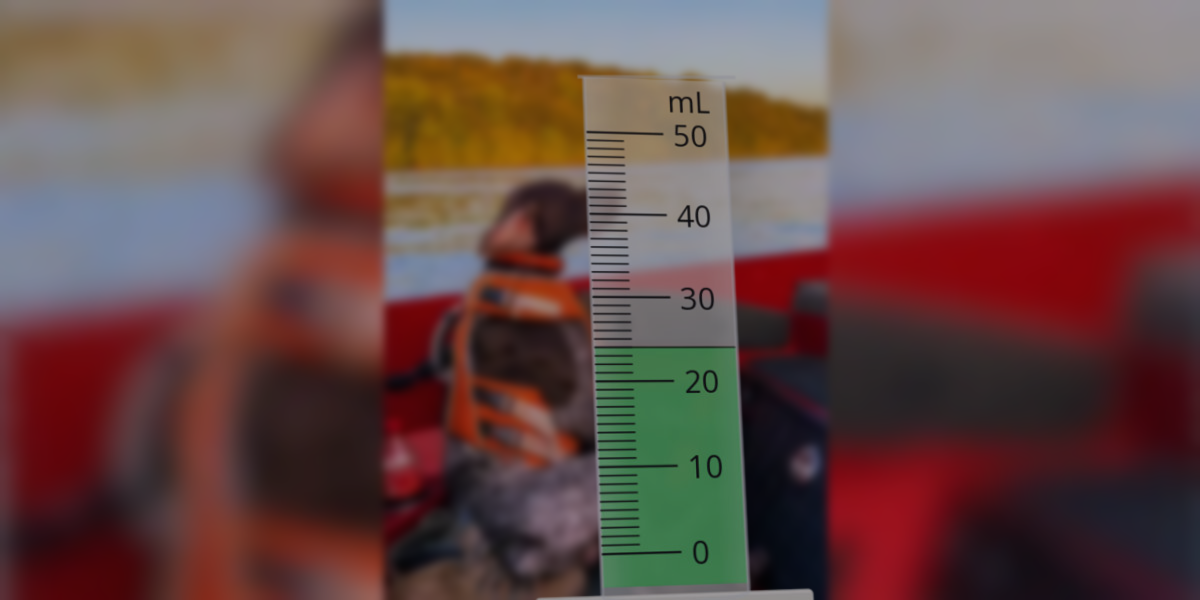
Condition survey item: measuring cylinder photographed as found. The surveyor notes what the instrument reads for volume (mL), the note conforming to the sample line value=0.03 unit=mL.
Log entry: value=24 unit=mL
